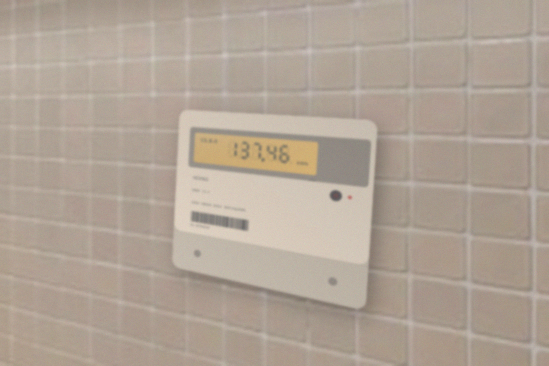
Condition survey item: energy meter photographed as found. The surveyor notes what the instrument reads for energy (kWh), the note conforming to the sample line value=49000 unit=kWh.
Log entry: value=137.46 unit=kWh
